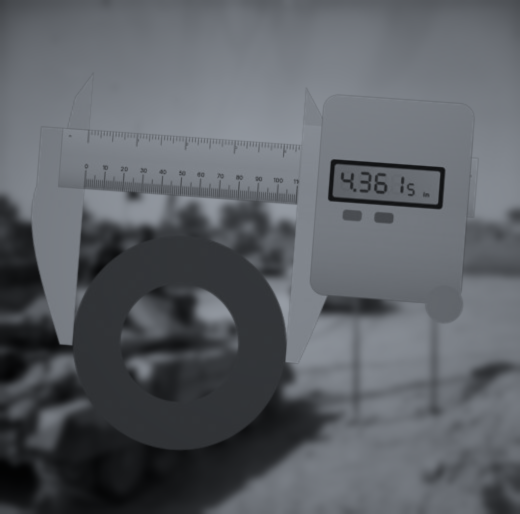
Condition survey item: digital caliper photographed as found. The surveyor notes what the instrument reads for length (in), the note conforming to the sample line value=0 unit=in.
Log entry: value=4.3615 unit=in
